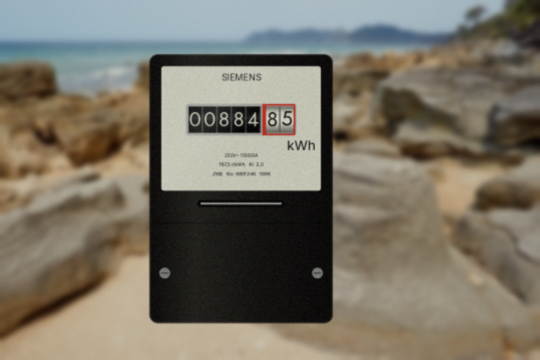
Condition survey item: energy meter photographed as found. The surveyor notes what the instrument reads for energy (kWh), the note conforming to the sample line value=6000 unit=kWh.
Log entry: value=884.85 unit=kWh
